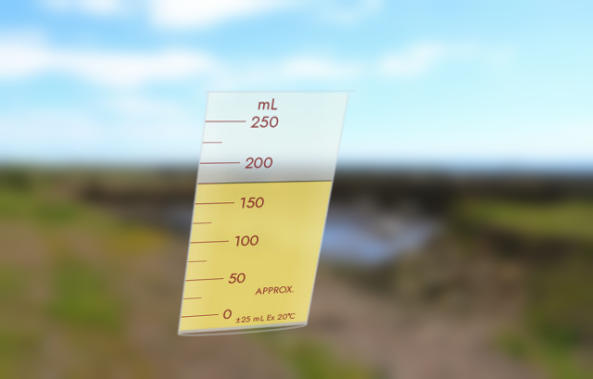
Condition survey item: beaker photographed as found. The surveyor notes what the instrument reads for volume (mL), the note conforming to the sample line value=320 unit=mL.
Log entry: value=175 unit=mL
